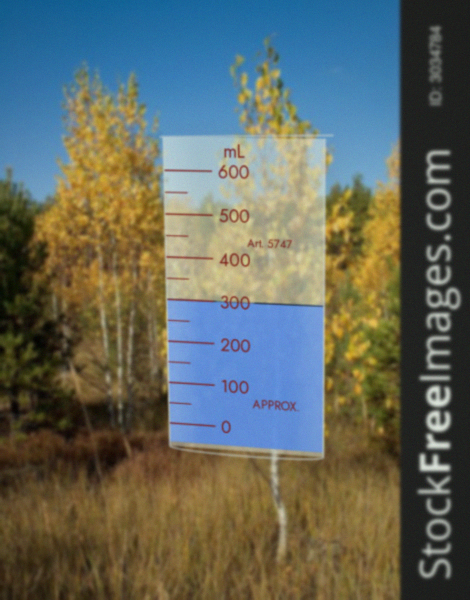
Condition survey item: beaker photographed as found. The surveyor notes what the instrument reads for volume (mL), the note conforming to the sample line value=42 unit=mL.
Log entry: value=300 unit=mL
